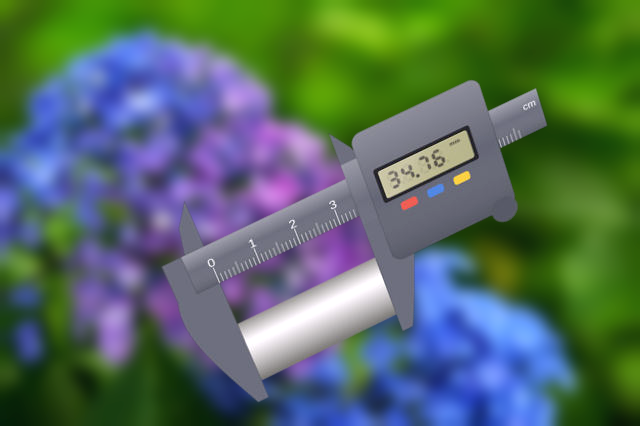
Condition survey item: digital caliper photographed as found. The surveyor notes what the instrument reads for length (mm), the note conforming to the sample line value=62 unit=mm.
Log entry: value=34.76 unit=mm
